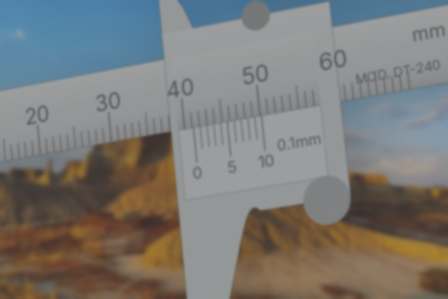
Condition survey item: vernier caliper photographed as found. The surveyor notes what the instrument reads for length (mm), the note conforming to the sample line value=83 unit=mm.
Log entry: value=41.2 unit=mm
